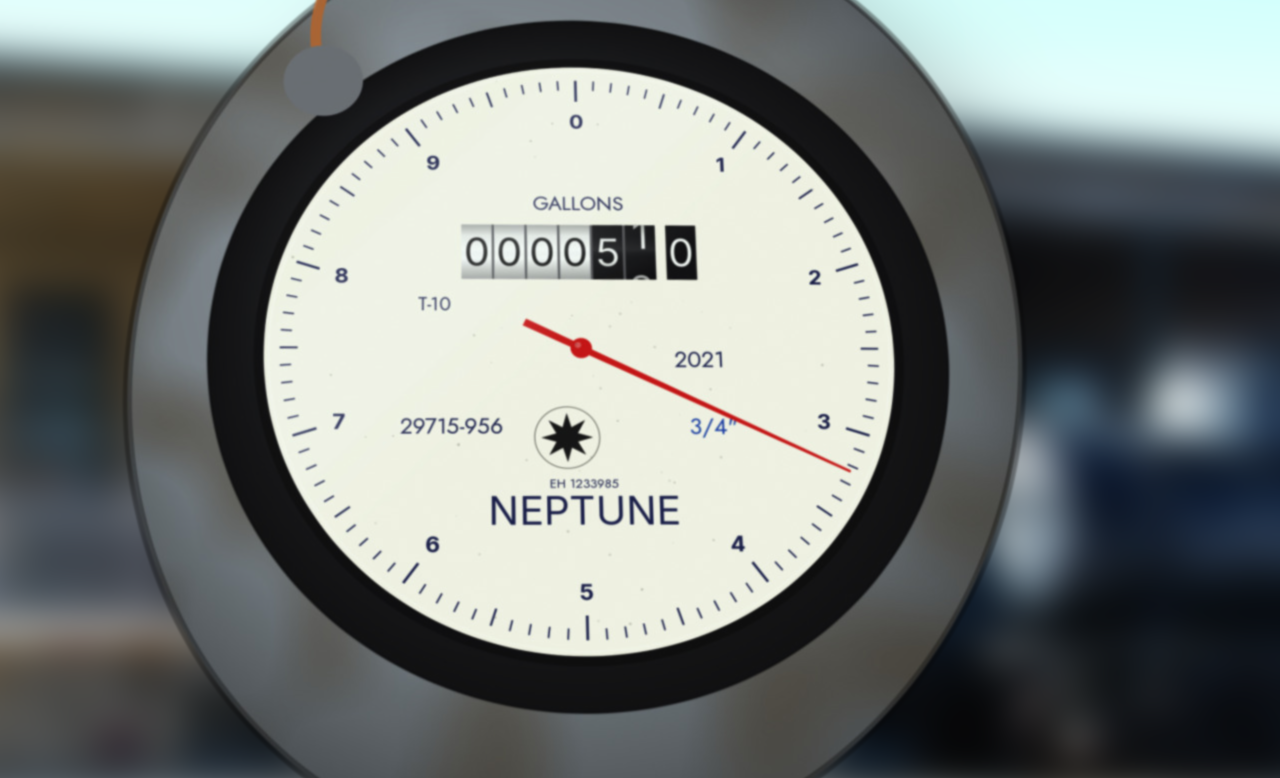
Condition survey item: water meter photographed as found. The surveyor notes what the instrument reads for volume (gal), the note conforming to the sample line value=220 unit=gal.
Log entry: value=513.2 unit=gal
